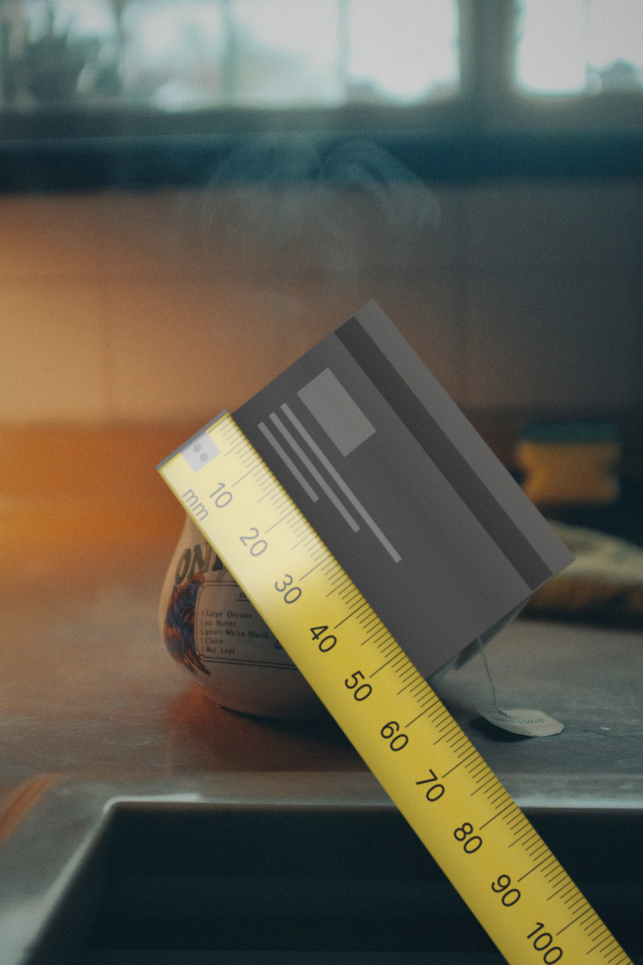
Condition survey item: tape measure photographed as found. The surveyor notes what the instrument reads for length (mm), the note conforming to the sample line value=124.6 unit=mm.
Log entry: value=56 unit=mm
